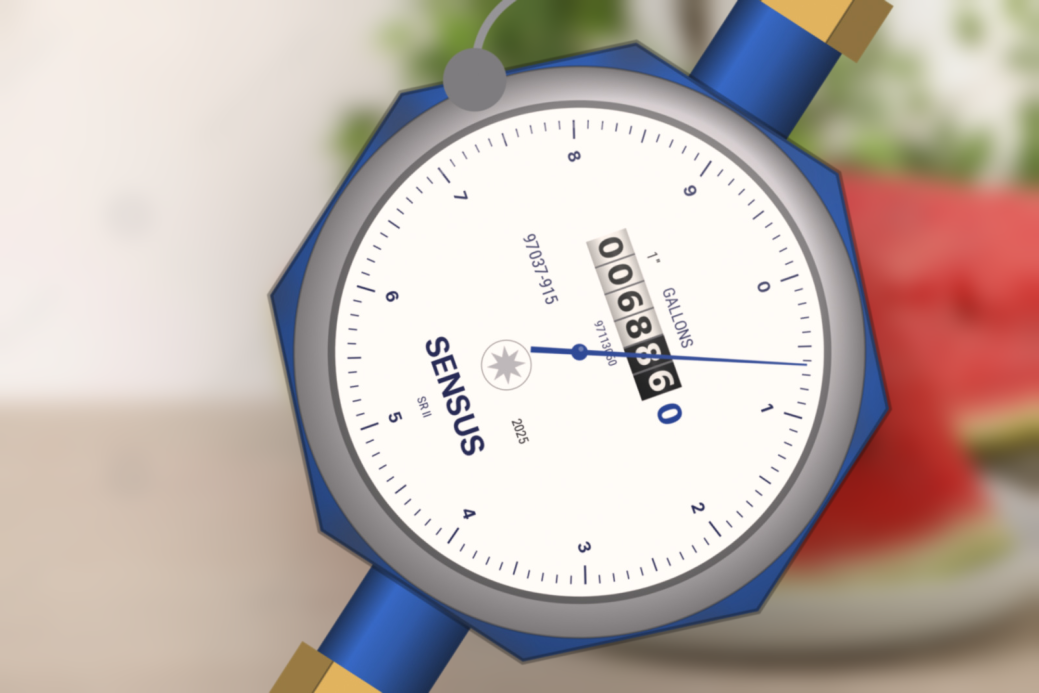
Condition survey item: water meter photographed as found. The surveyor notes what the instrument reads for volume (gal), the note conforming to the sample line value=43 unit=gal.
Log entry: value=68860.6 unit=gal
